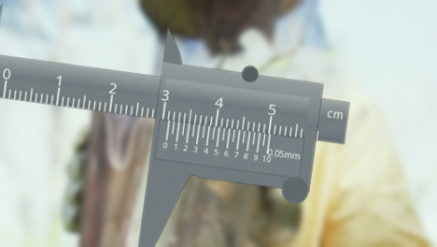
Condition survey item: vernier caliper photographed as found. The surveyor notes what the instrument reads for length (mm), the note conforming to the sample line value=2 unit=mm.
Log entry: value=31.2 unit=mm
